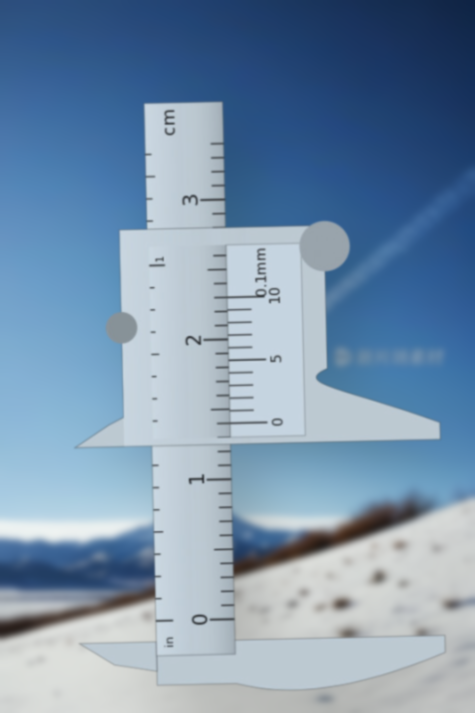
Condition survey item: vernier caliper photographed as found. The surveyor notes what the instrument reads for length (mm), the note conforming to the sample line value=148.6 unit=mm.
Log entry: value=14.0 unit=mm
